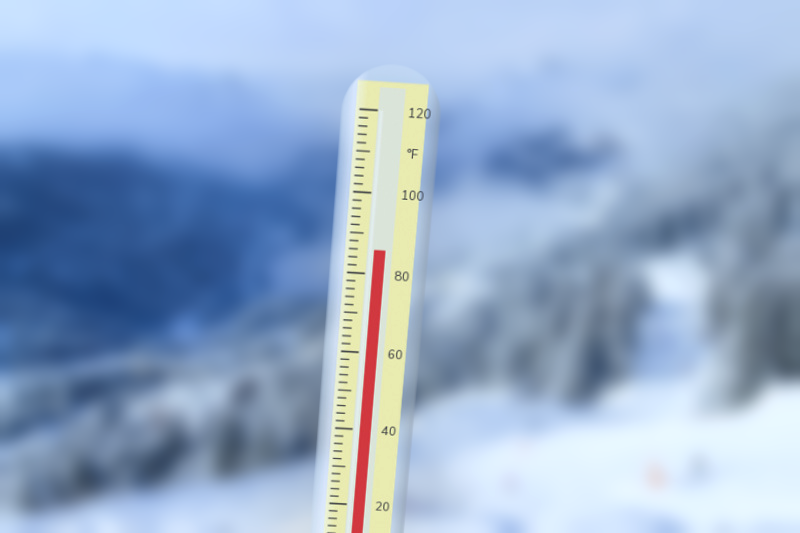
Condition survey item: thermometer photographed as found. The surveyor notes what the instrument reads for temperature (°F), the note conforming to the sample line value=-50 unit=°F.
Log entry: value=86 unit=°F
